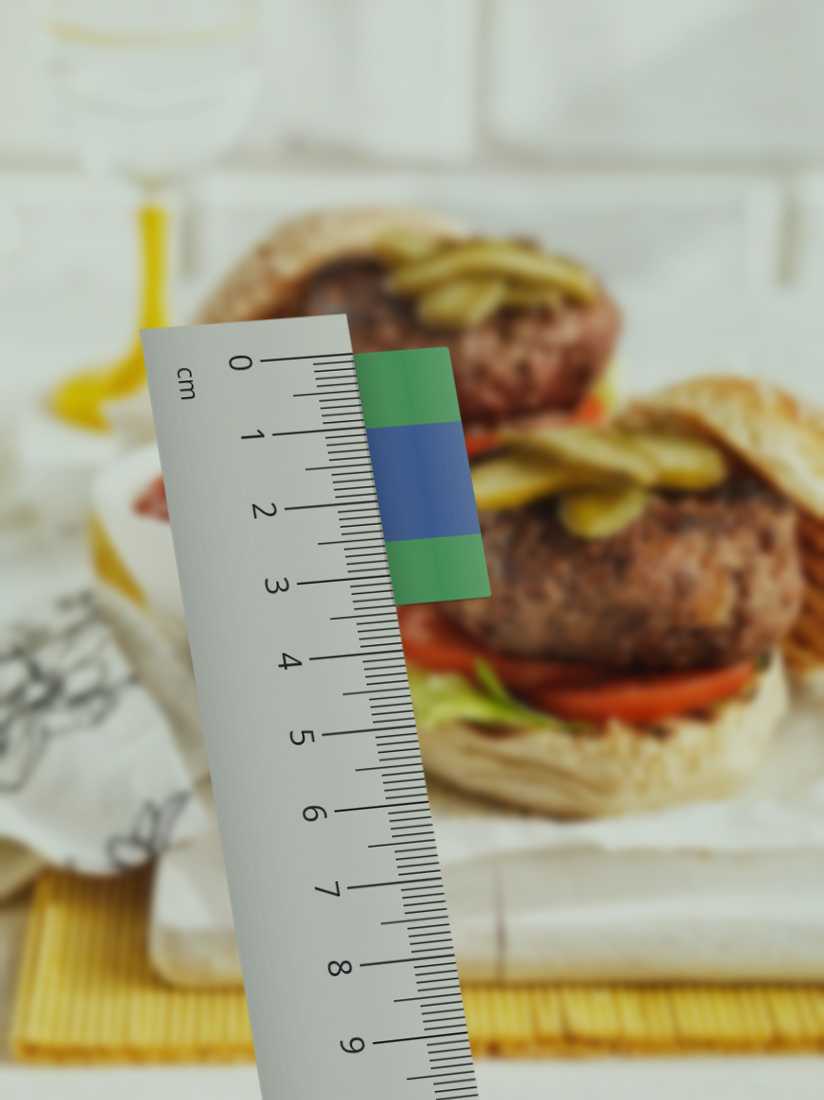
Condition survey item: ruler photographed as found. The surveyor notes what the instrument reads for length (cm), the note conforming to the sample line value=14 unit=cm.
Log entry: value=3.4 unit=cm
